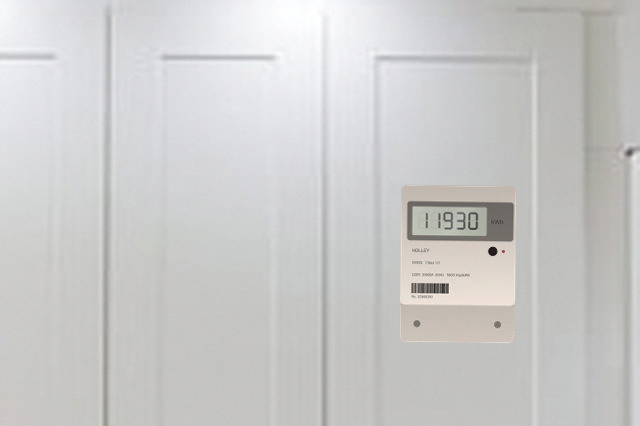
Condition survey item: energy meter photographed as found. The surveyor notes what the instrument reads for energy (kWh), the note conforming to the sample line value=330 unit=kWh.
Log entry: value=11930 unit=kWh
